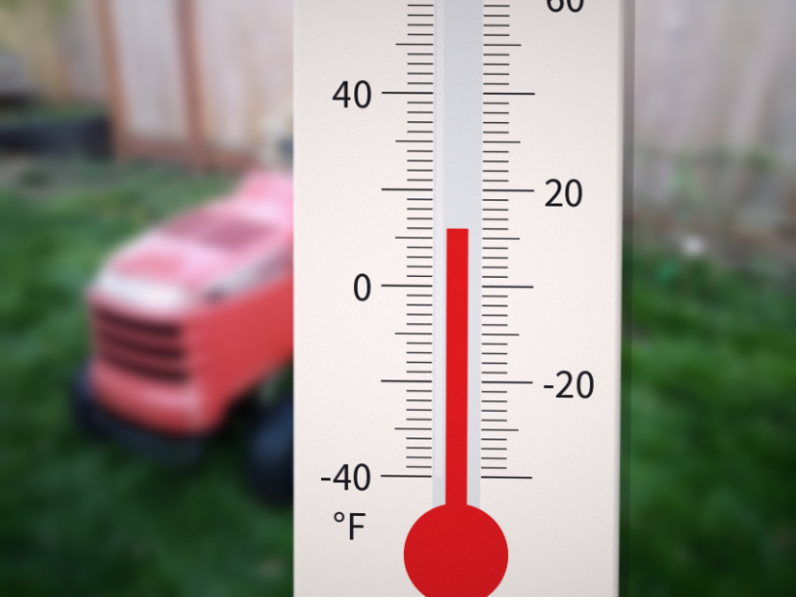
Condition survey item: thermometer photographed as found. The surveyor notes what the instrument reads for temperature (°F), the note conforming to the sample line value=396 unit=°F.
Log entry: value=12 unit=°F
